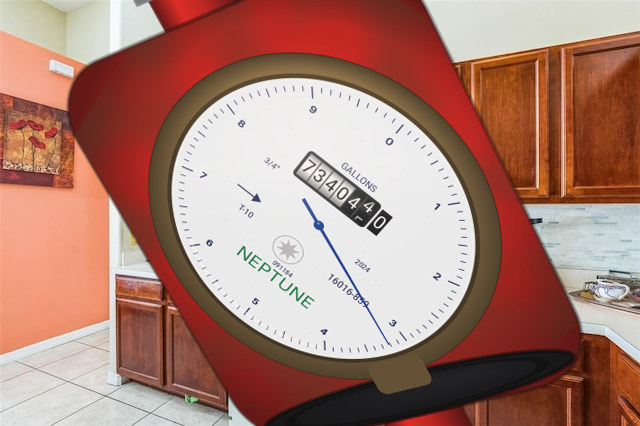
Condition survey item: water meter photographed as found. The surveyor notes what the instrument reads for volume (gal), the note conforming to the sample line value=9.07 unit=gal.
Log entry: value=7340443.2 unit=gal
